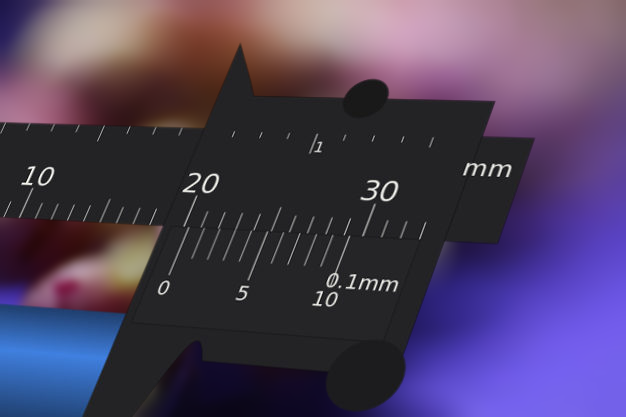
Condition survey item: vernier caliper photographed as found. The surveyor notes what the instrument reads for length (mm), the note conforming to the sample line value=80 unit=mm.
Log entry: value=20.3 unit=mm
